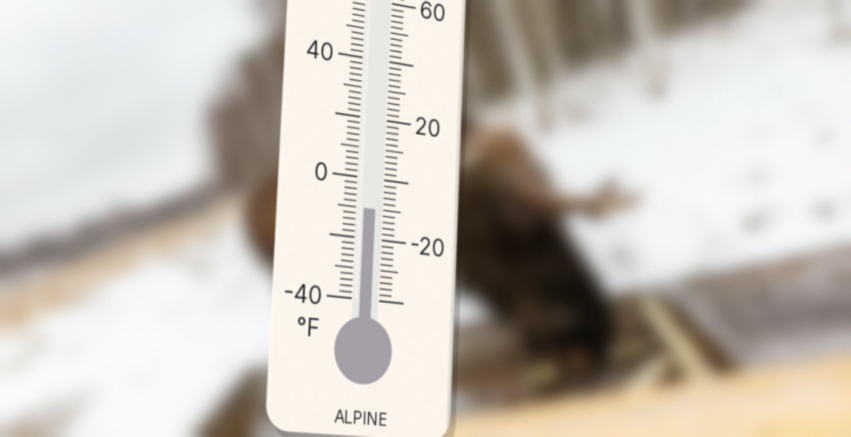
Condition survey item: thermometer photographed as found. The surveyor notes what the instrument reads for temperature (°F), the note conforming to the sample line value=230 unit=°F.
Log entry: value=-10 unit=°F
